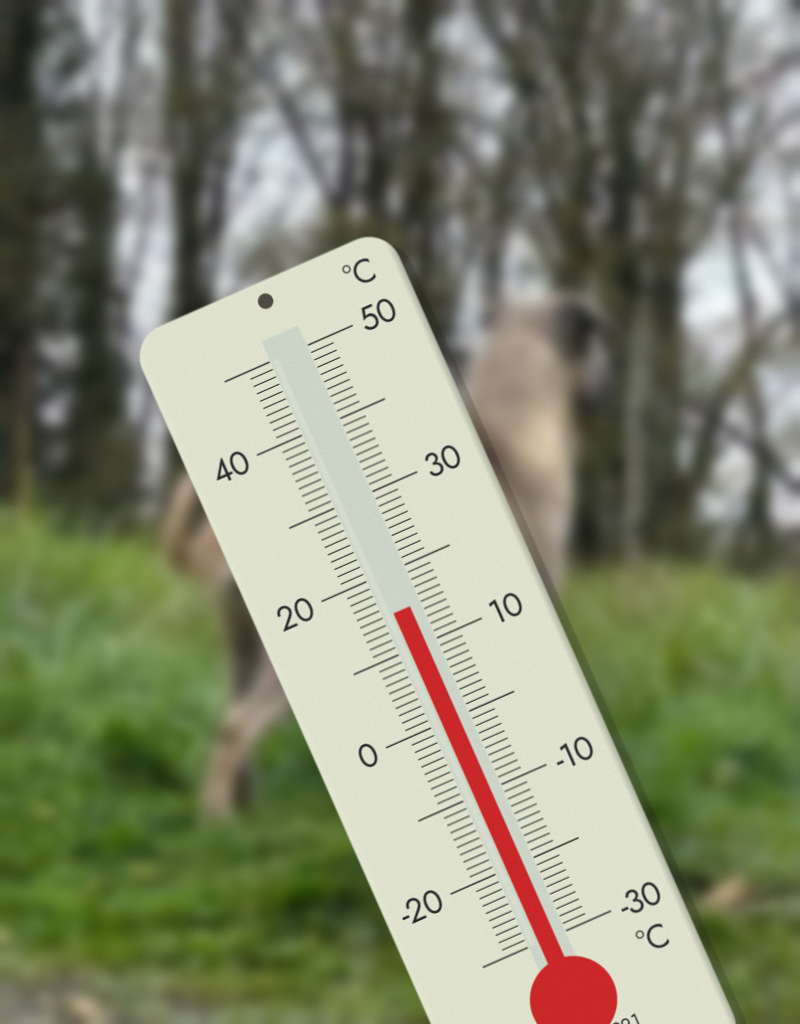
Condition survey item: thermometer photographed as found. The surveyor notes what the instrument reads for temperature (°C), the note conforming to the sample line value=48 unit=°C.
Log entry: value=15 unit=°C
